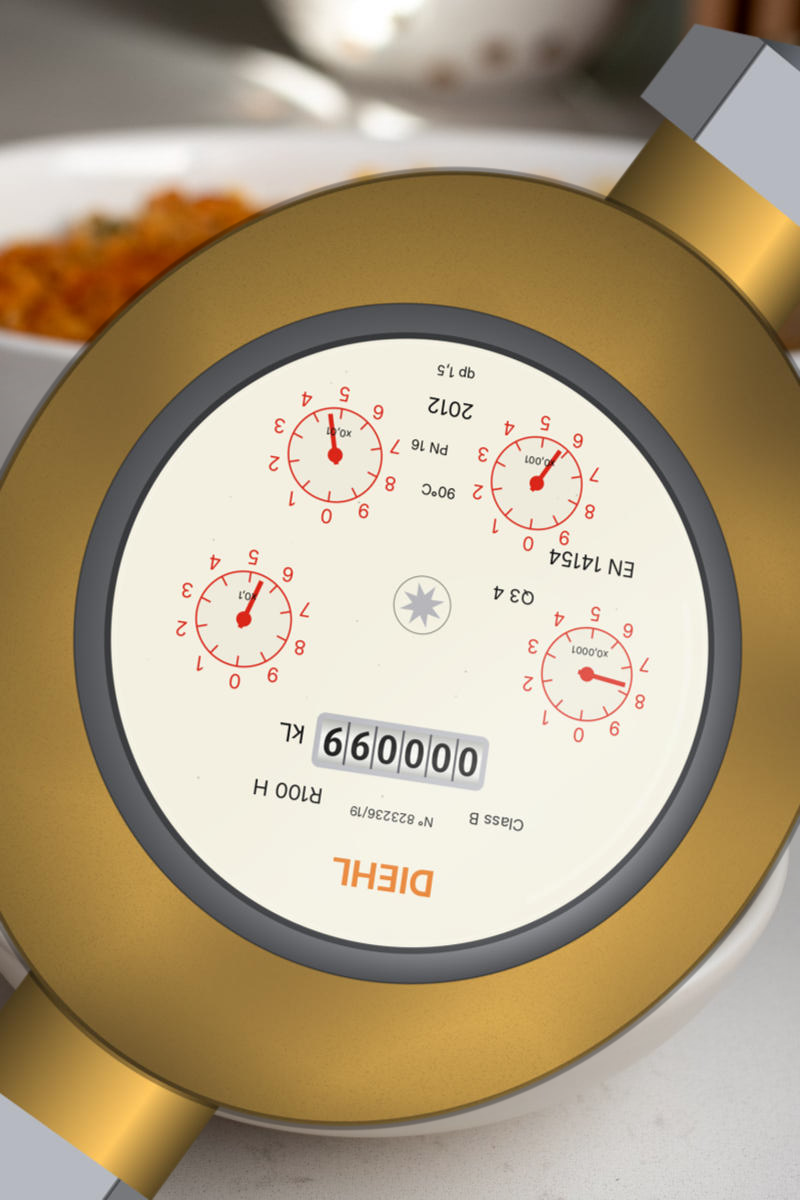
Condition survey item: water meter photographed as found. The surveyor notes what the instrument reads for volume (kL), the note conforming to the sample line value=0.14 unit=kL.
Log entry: value=99.5457 unit=kL
